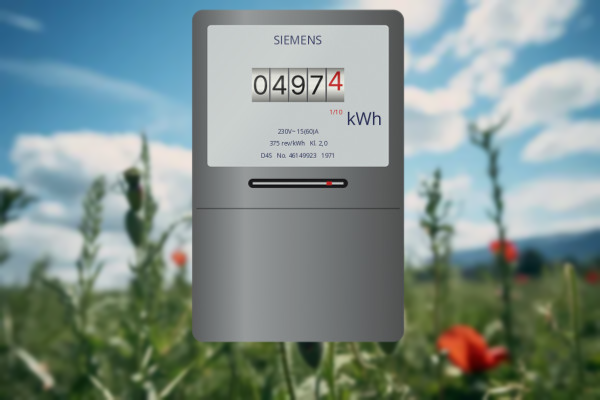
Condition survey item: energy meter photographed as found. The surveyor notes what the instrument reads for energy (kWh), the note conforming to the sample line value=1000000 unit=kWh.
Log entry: value=497.4 unit=kWh
